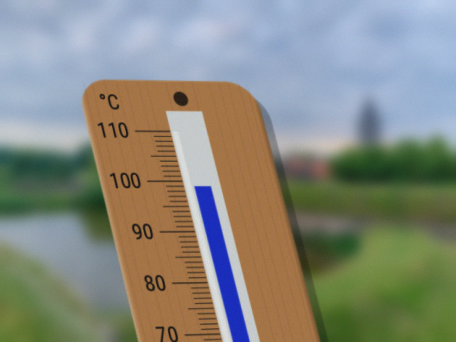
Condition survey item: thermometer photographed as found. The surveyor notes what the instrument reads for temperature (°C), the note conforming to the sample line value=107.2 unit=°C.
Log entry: value=99 unit=°C
